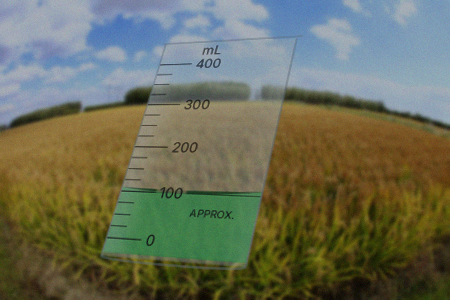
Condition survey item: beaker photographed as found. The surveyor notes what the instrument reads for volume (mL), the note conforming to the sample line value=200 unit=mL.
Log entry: value=100 unit=mL
